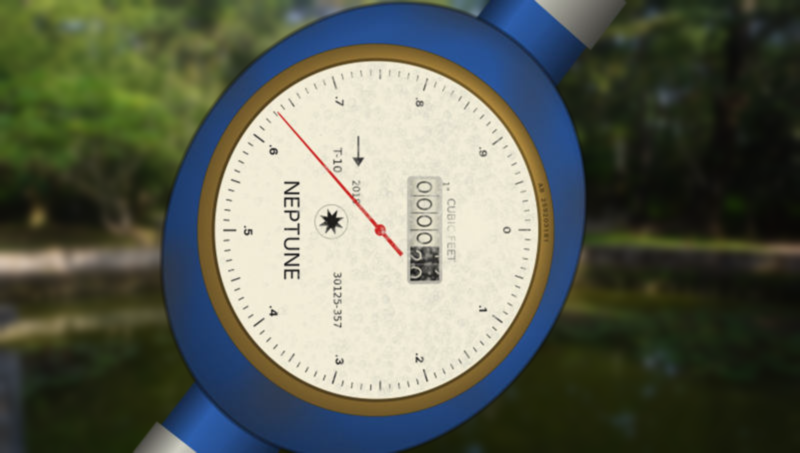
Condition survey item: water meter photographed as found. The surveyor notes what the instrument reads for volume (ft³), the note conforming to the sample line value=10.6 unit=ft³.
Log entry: value=19.63 unit=ft³
